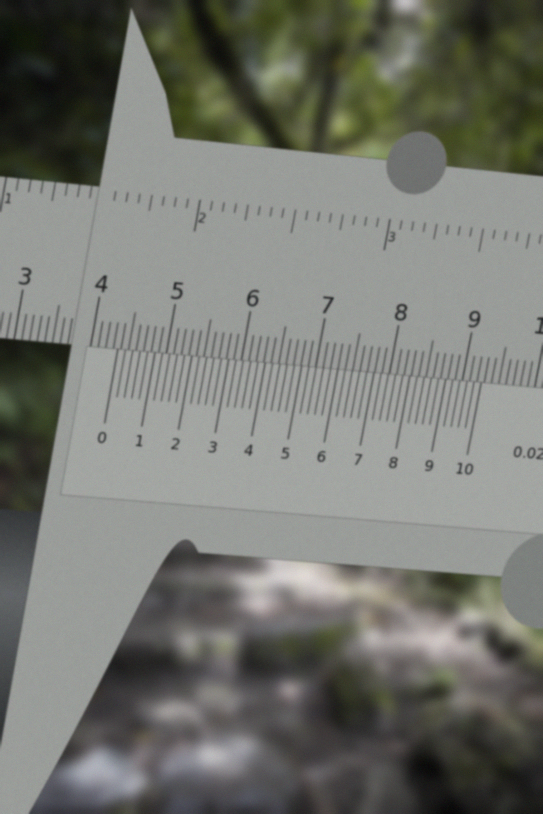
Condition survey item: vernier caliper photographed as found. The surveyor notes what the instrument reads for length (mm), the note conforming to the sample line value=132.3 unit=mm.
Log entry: value=43.6 unit=mm
